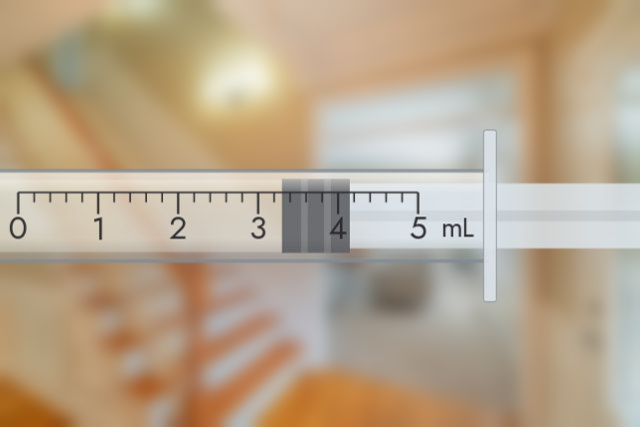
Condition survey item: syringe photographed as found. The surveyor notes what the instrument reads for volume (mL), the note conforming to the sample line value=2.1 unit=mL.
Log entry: value=3.3 unit=mL
